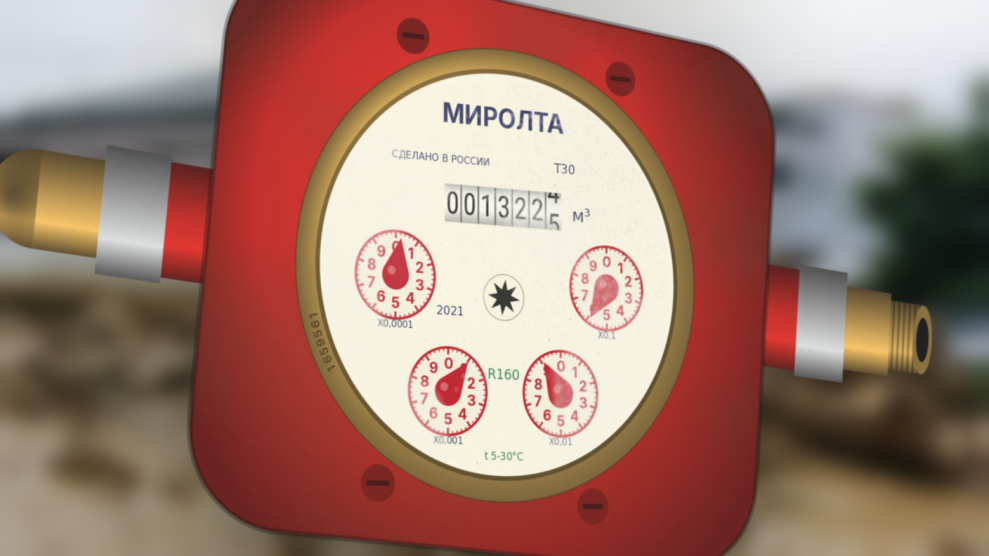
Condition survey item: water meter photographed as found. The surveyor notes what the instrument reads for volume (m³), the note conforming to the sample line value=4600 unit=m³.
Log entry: value=13224.5910 unit=m³
